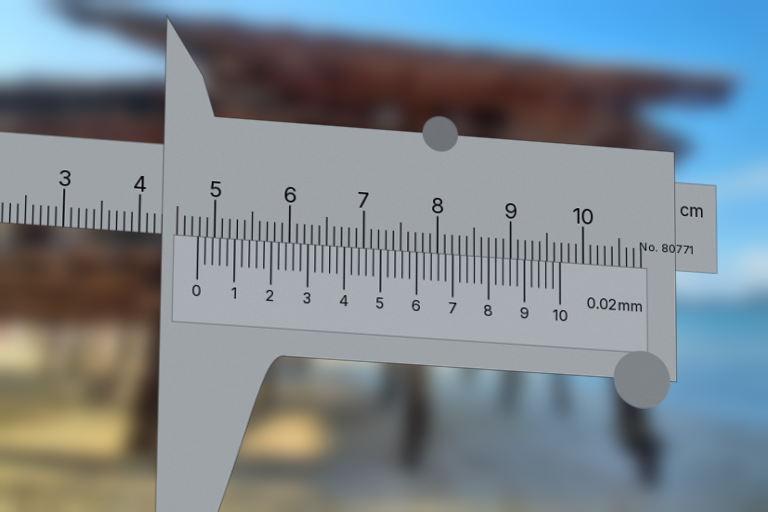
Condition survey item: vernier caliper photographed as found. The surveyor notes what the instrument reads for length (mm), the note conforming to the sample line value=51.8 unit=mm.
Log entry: value=47.8 unit=mm
